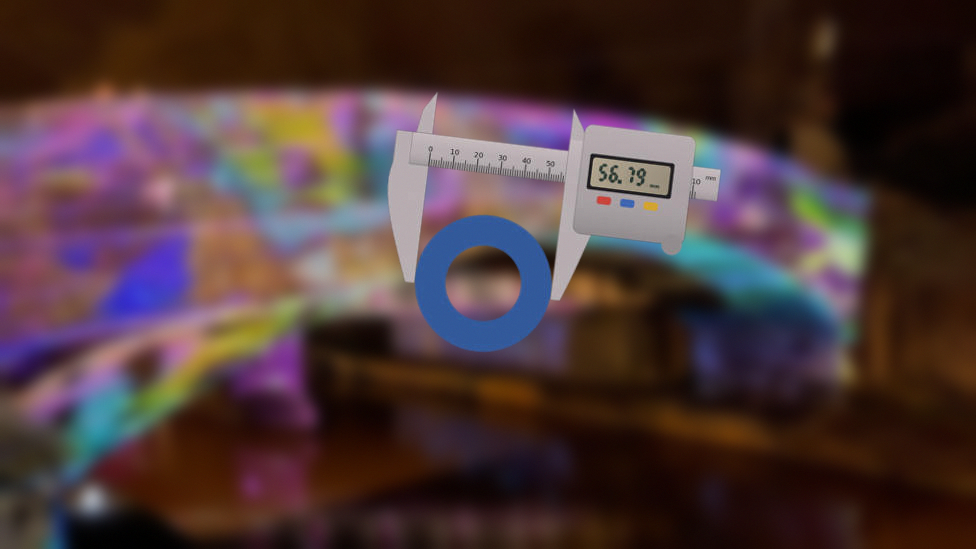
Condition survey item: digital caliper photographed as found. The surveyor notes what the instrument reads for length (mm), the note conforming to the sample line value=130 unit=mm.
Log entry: value=56.79 unit=mm
